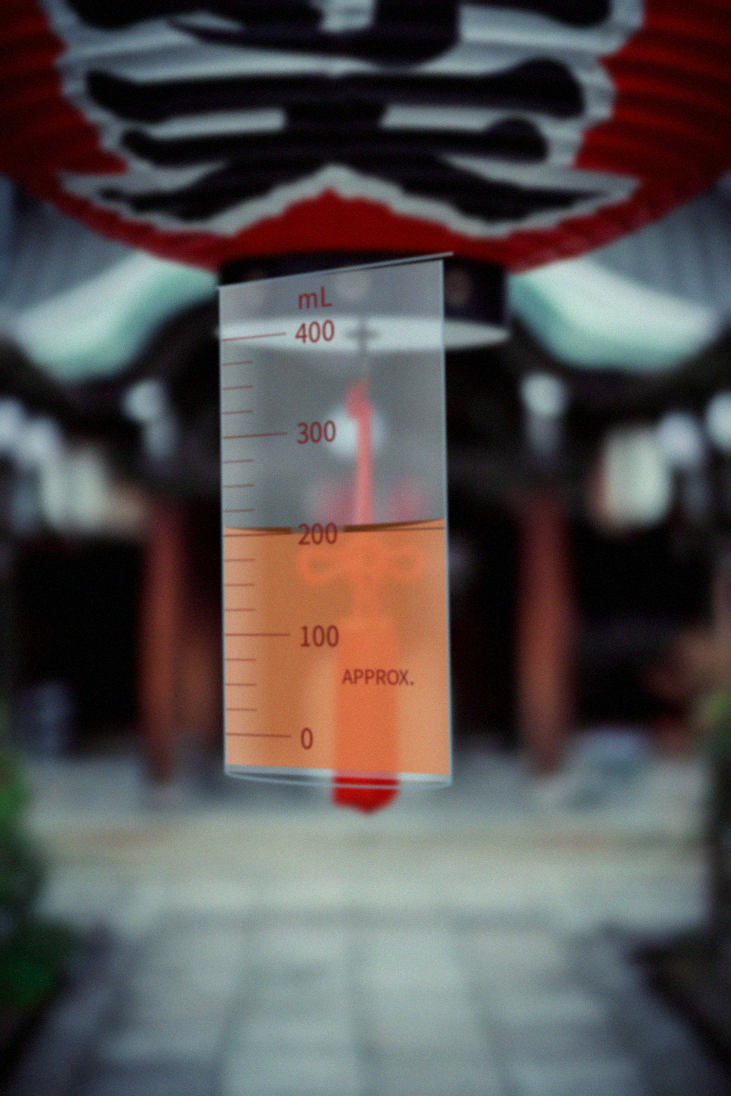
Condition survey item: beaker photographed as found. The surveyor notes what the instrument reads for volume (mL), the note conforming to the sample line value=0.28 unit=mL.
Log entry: value=200 unit=mL
